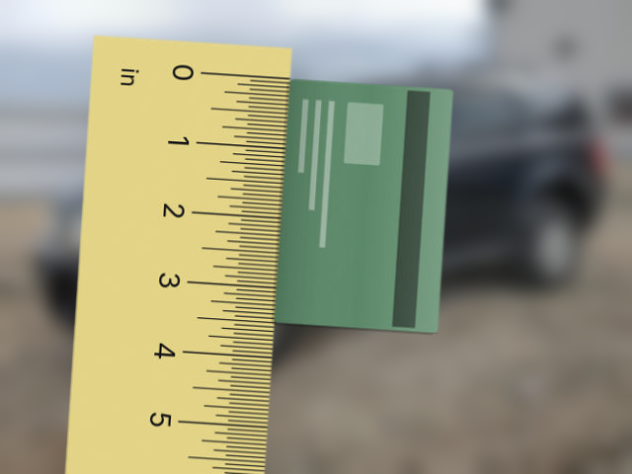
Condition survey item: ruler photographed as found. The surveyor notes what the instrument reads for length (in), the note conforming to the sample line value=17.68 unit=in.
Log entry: value=3.5 unit=in
